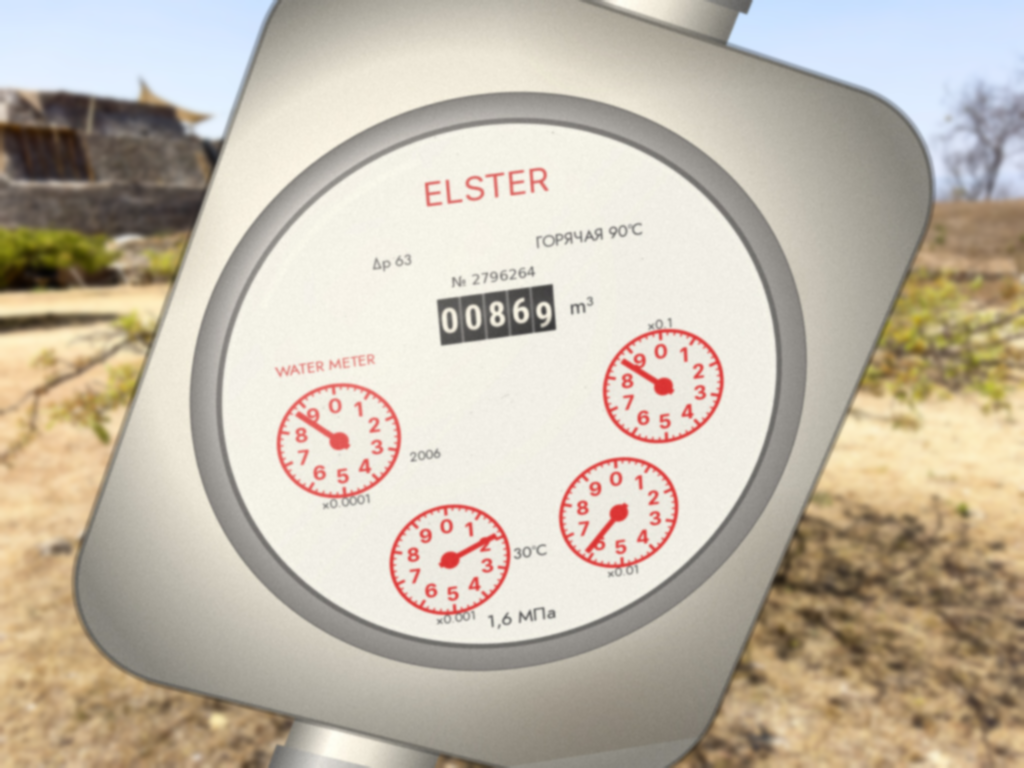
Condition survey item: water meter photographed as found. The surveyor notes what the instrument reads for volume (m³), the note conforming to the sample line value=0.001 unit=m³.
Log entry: value=868.8618 unit=m³
